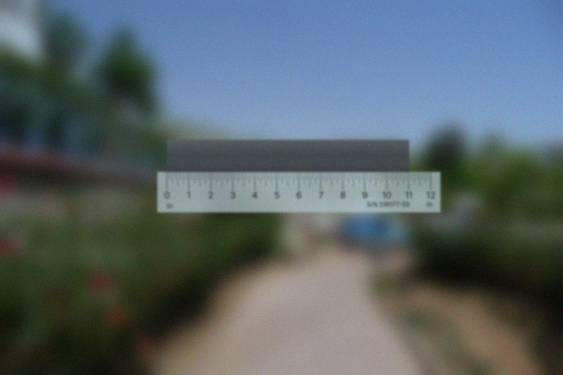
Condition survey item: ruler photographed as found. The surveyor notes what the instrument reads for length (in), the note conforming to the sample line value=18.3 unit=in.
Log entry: value=11 unit=in
